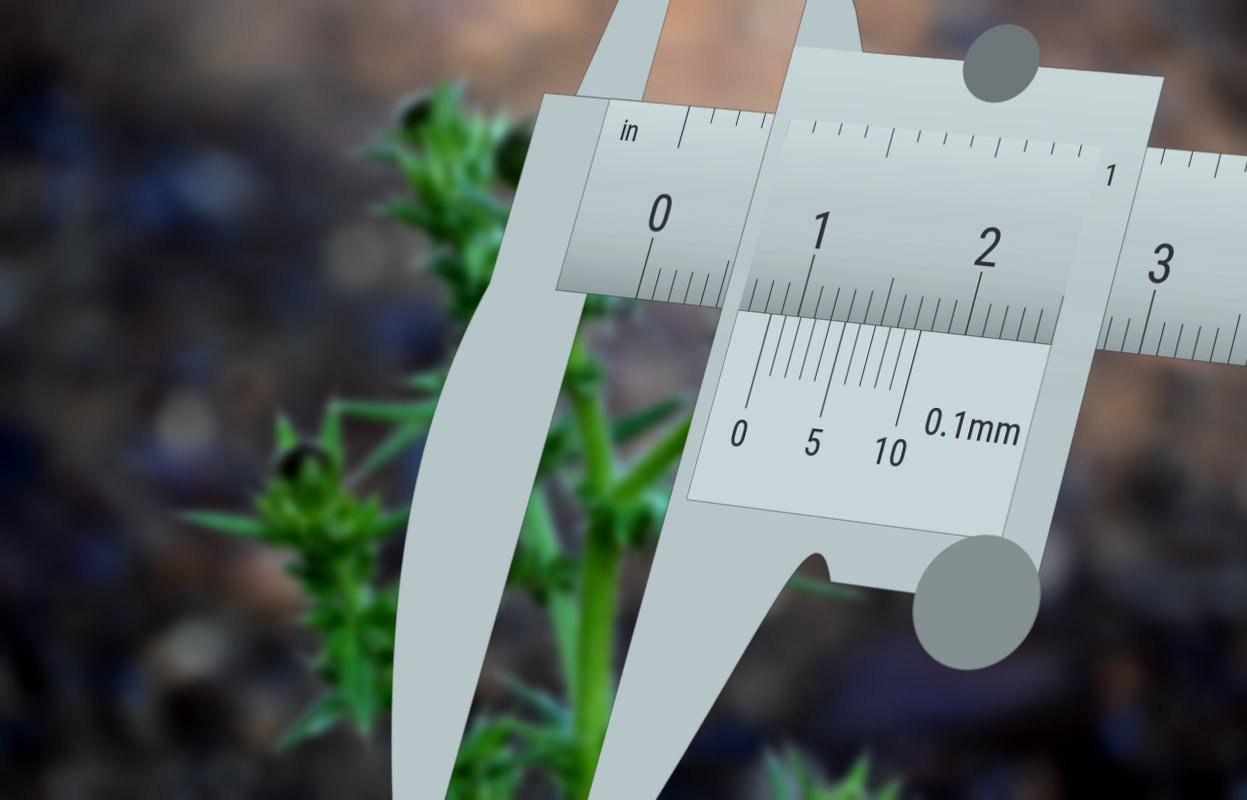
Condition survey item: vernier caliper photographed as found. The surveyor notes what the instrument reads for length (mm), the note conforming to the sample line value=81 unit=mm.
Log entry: value=8.4 unit=mm
